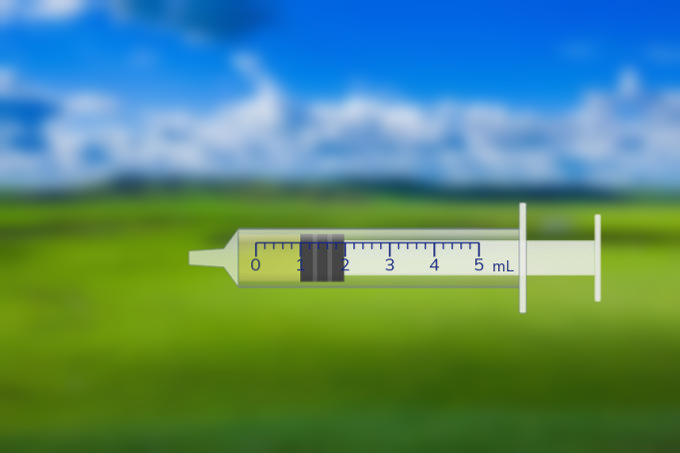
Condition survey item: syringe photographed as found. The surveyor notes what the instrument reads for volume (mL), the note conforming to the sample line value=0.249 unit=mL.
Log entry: value=1 unit=mL
